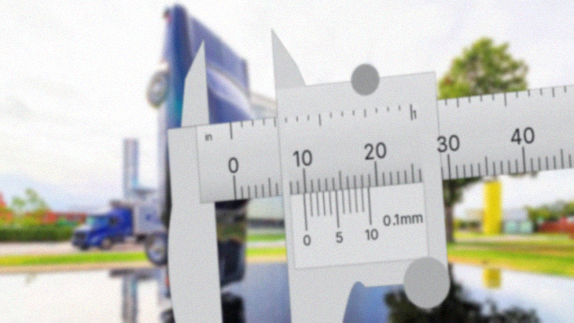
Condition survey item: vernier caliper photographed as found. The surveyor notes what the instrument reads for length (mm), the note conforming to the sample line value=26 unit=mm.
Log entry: value=9.8 unit=mm
